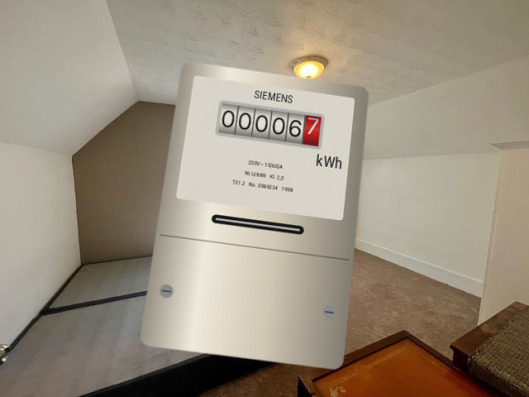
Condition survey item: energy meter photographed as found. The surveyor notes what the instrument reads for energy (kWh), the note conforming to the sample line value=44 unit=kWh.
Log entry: value=6.7 unit=kWh
